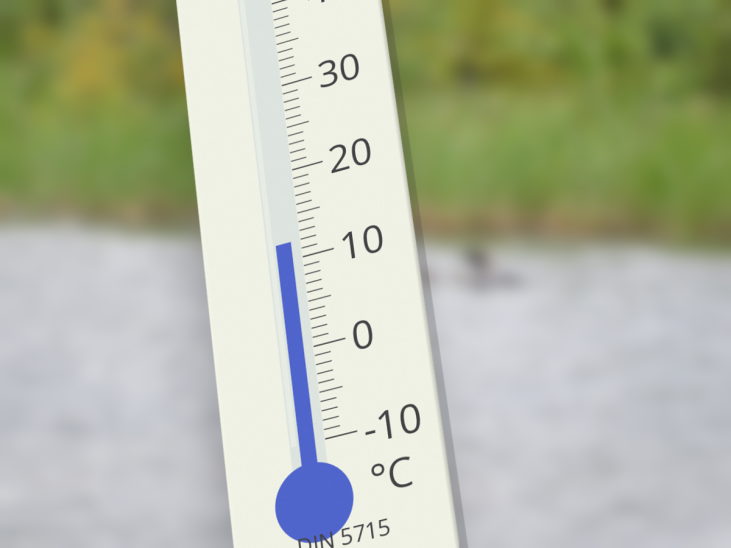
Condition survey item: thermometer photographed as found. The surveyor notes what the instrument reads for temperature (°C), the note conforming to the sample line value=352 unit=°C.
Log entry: value=12 unit=°C
